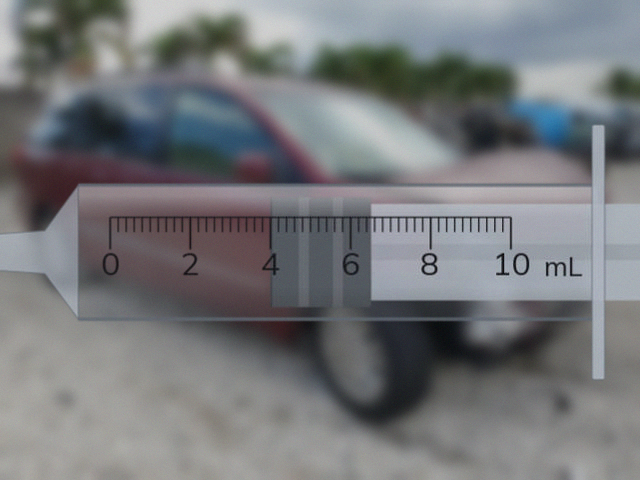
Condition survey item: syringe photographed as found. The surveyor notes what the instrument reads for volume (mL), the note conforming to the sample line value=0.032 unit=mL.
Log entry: value=4 unit=mL
